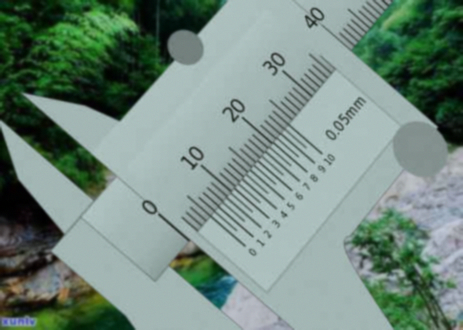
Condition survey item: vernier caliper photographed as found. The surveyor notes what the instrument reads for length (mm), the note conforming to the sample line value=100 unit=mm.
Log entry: value=5.0 unit=mm
